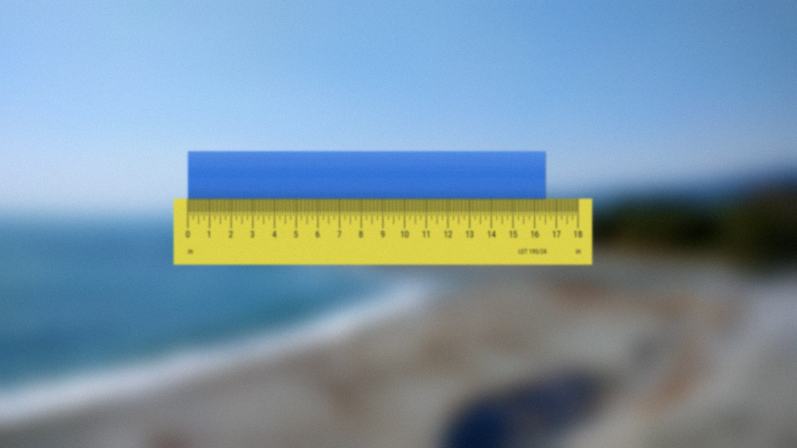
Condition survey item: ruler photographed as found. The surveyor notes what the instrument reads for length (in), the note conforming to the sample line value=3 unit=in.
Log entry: value=16.5 unit=in
